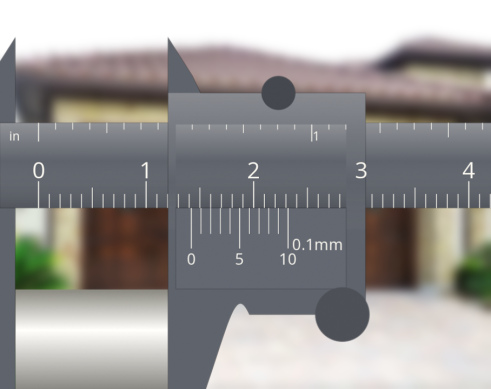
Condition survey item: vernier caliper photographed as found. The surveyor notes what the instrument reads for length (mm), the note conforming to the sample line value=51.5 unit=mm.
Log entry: value=14.2 unit=mm
